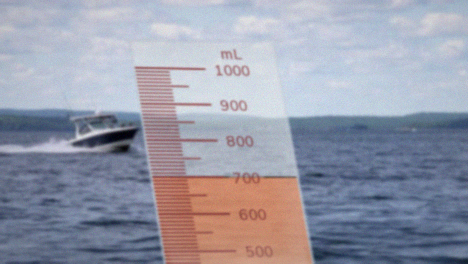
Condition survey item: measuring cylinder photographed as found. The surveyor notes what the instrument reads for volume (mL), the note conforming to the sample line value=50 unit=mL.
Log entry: value=700 unit=mL
